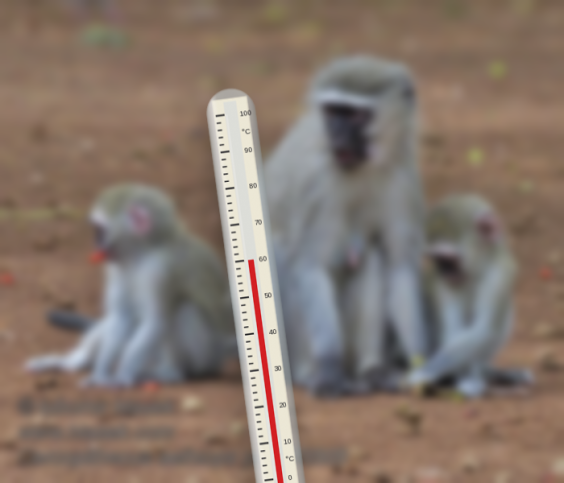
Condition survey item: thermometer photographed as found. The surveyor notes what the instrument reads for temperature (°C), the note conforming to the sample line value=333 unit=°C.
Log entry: value=60 unit=°C
